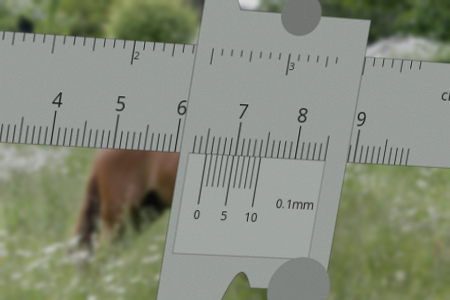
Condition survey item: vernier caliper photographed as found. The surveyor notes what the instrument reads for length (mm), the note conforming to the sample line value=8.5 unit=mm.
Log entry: value=65.2 unit=mm
